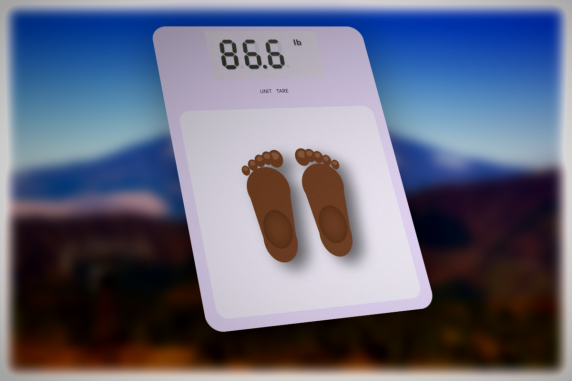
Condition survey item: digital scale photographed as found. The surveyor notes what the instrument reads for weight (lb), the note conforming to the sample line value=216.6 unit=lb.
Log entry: value=86.6 unit=lb
